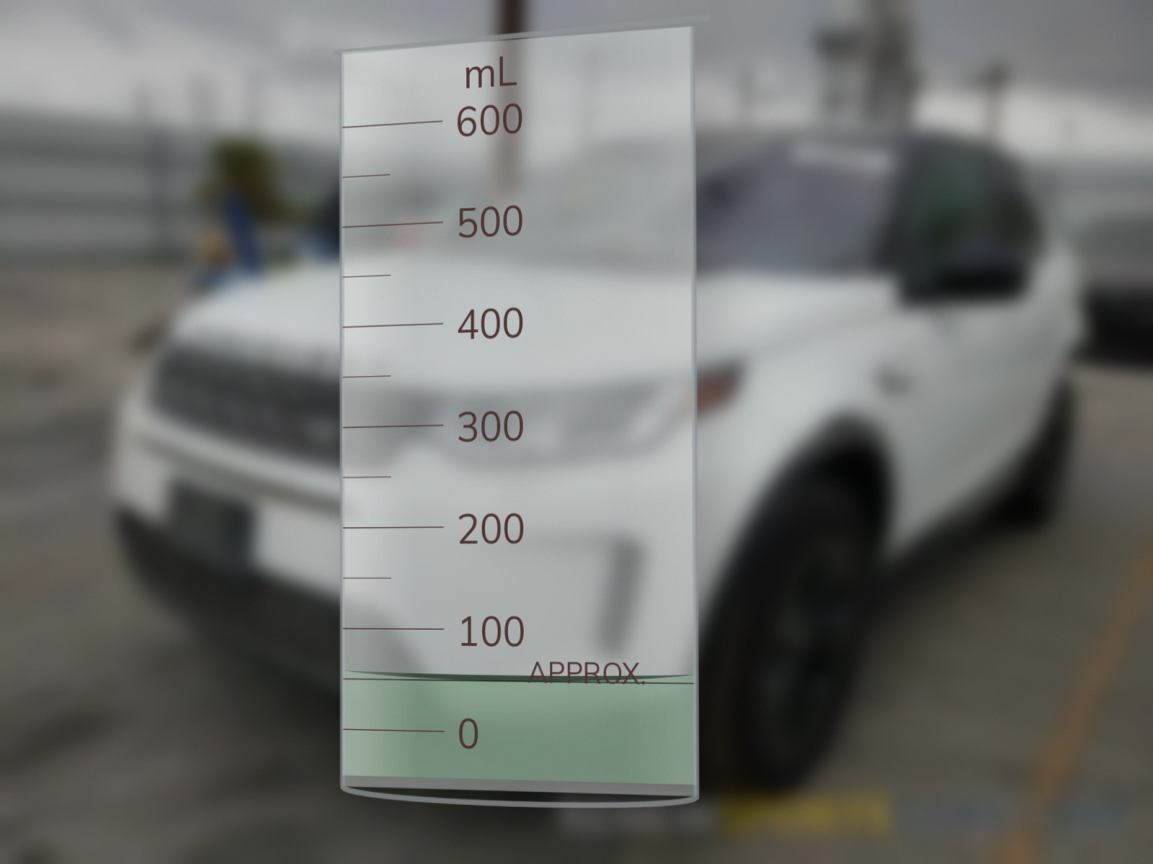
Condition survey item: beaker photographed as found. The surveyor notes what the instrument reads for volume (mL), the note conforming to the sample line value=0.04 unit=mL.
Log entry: value=50 unit=mL
